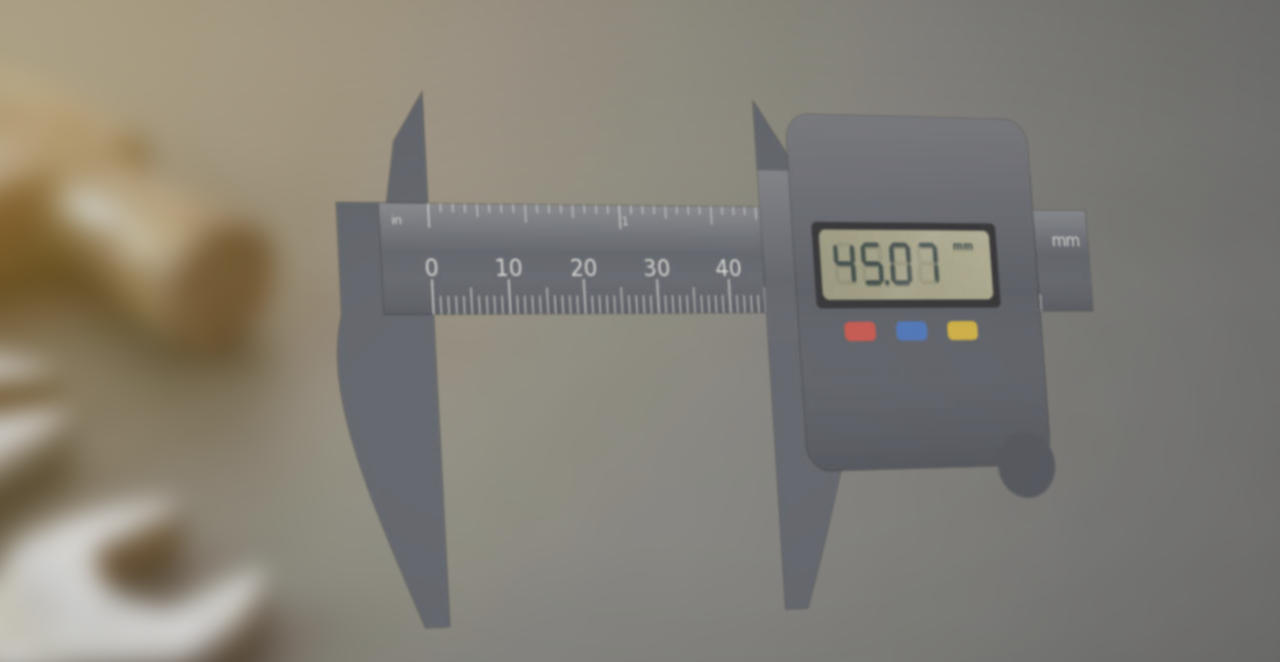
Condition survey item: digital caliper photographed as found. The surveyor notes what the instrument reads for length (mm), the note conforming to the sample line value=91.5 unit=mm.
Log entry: value=45.07 unit=mm
